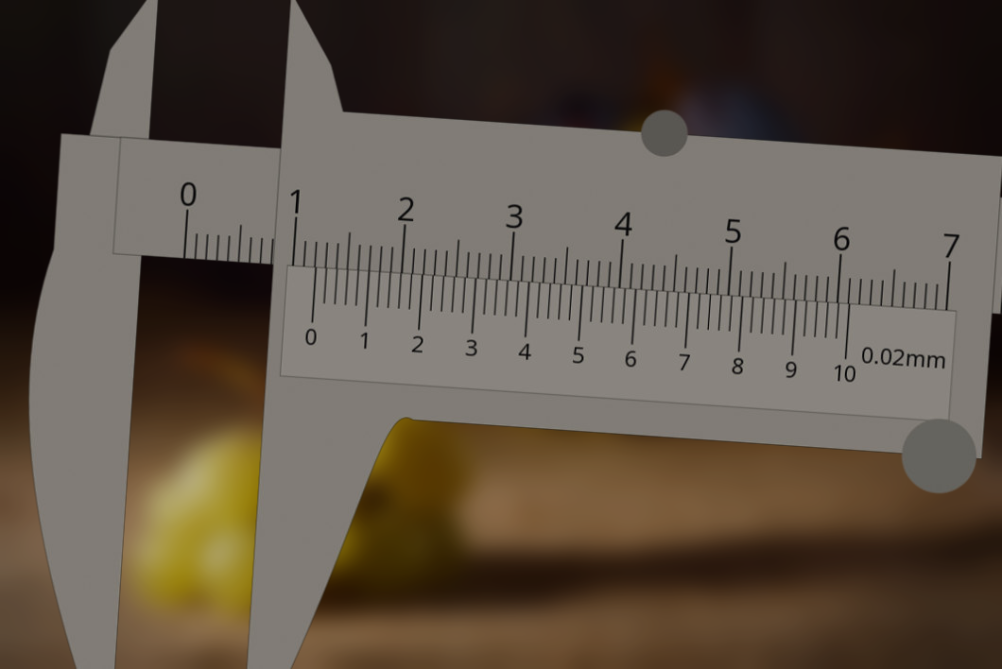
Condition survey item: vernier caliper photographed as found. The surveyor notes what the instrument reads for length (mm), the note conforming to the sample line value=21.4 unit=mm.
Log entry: value=12.1 unit=mm
